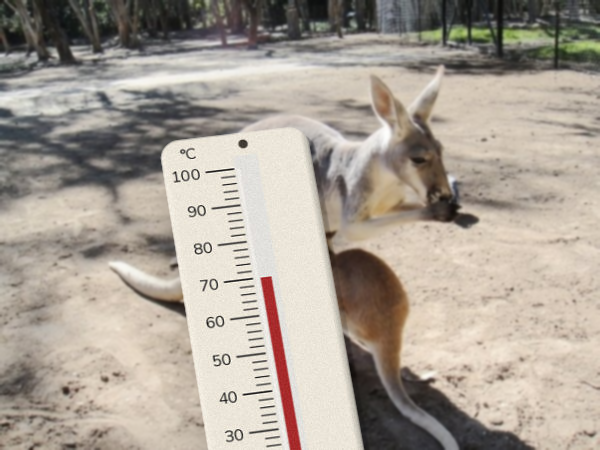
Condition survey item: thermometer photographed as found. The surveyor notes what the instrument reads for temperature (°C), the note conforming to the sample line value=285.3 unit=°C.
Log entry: value=70 unit=°C
